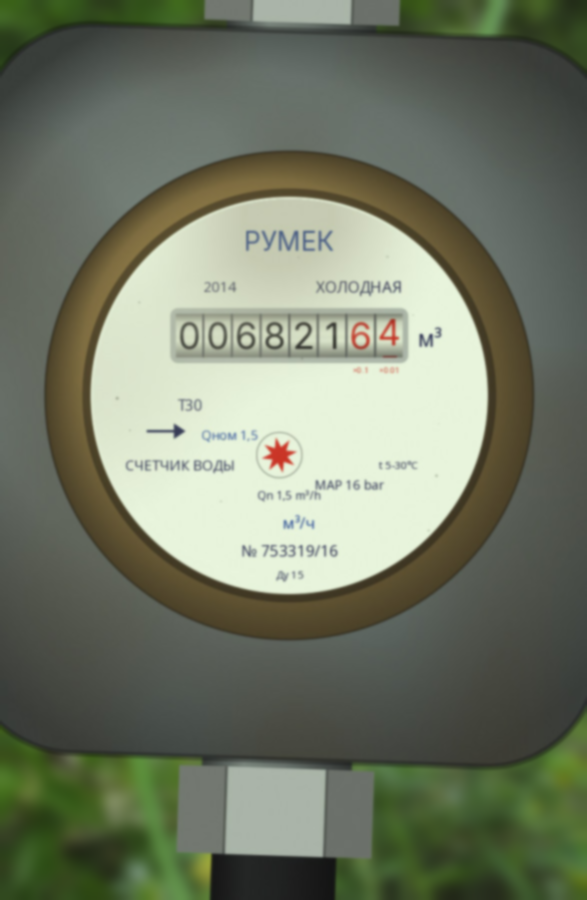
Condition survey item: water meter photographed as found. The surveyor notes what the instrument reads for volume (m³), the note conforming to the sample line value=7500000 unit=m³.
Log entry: value=6821.64 unit=m³
